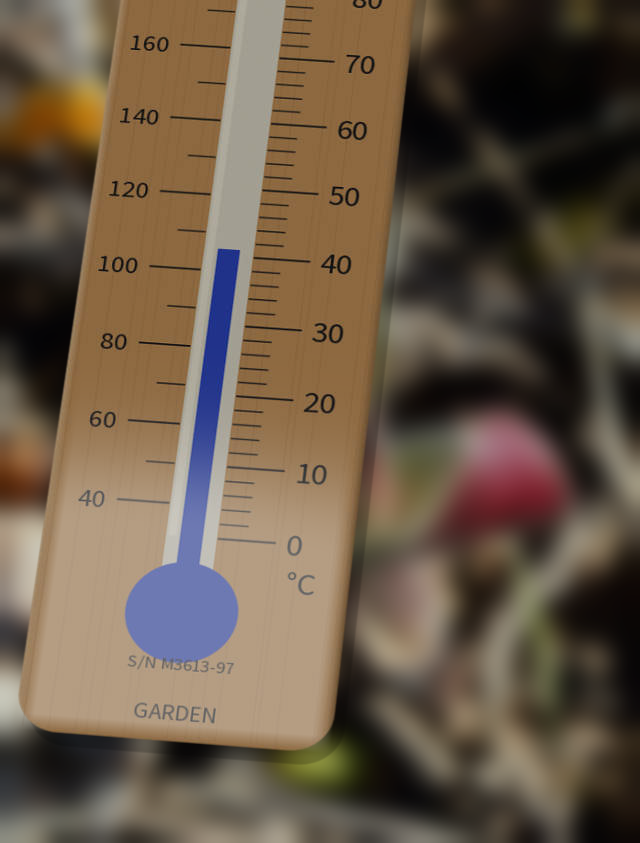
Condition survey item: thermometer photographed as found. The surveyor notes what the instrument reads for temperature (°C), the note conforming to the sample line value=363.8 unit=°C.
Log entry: value=41 unit=°C
